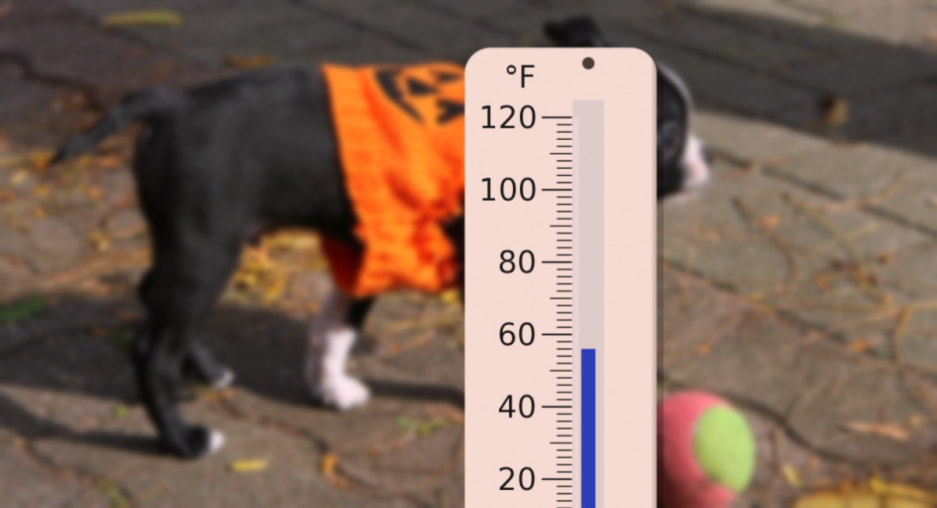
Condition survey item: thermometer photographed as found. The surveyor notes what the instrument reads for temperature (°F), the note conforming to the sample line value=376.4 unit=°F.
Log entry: value=56 unit=°F
